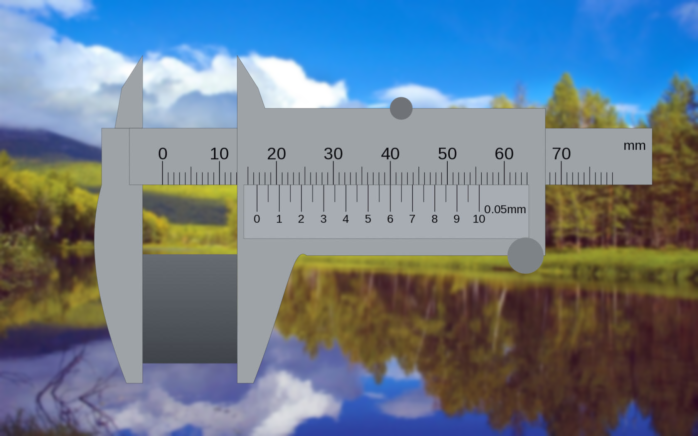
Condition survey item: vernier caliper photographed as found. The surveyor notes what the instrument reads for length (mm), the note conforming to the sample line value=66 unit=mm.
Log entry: value=16.6 unit=mm
